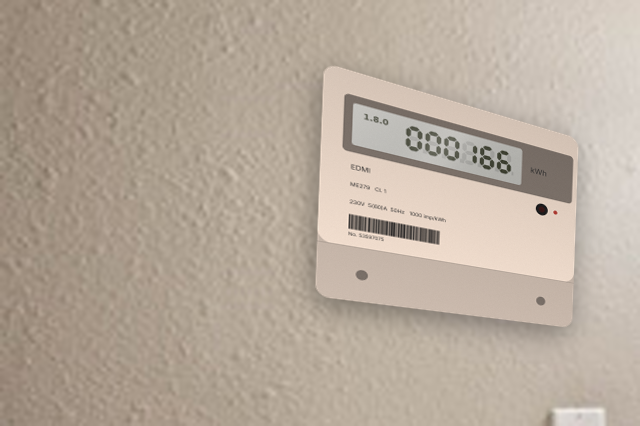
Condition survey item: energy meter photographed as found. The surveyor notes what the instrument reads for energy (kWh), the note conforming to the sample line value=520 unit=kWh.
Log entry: value=166 unit=kWh
